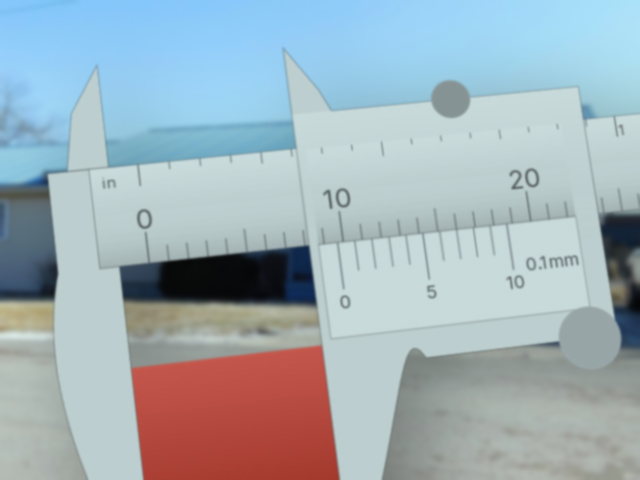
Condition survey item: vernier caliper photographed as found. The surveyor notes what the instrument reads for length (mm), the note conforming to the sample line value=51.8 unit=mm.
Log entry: value=9.7 unit=mm
